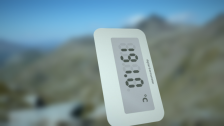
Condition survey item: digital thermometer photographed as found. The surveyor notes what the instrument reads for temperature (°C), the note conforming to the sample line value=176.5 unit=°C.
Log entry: value=191.0 unit=°C
